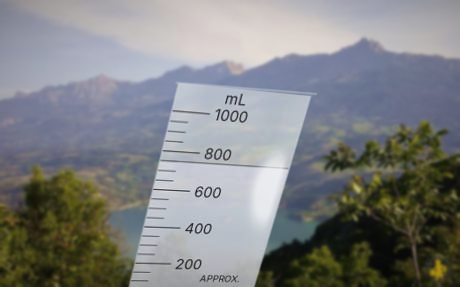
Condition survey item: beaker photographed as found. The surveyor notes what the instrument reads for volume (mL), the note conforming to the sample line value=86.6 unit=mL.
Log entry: value=750 unit=mL
